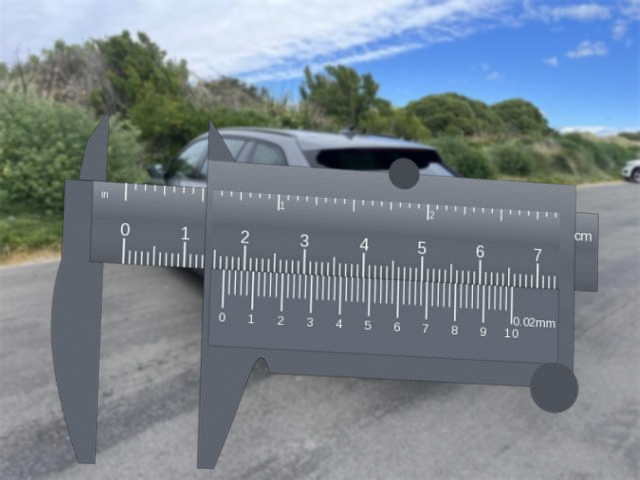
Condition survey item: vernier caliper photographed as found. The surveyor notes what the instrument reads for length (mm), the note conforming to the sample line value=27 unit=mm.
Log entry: value=16.6 unit=mm
